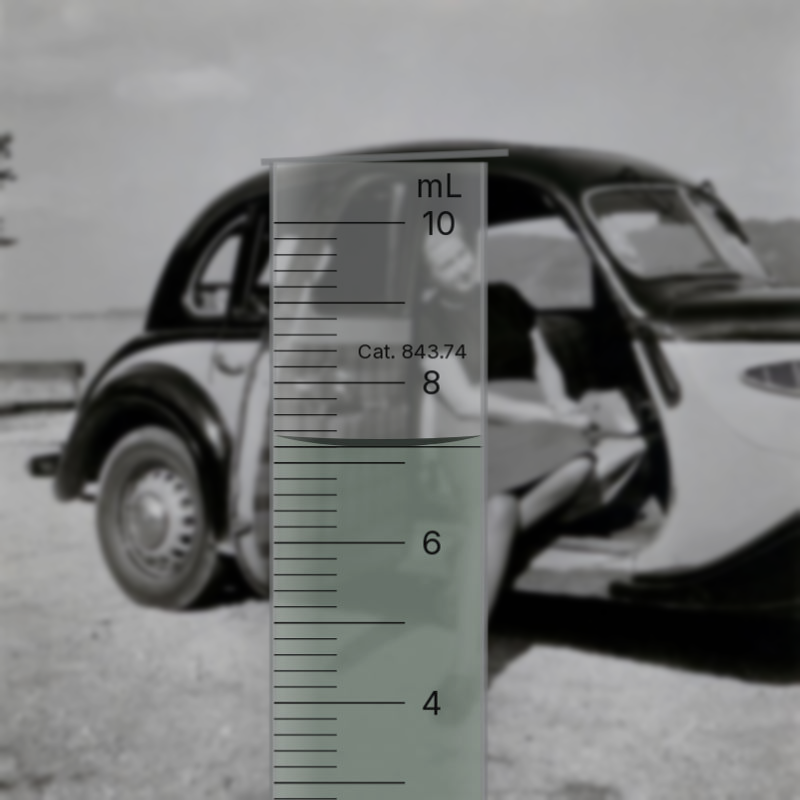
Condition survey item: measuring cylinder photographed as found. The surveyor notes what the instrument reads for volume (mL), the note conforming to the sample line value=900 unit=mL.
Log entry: value=7.2 unit=mL
